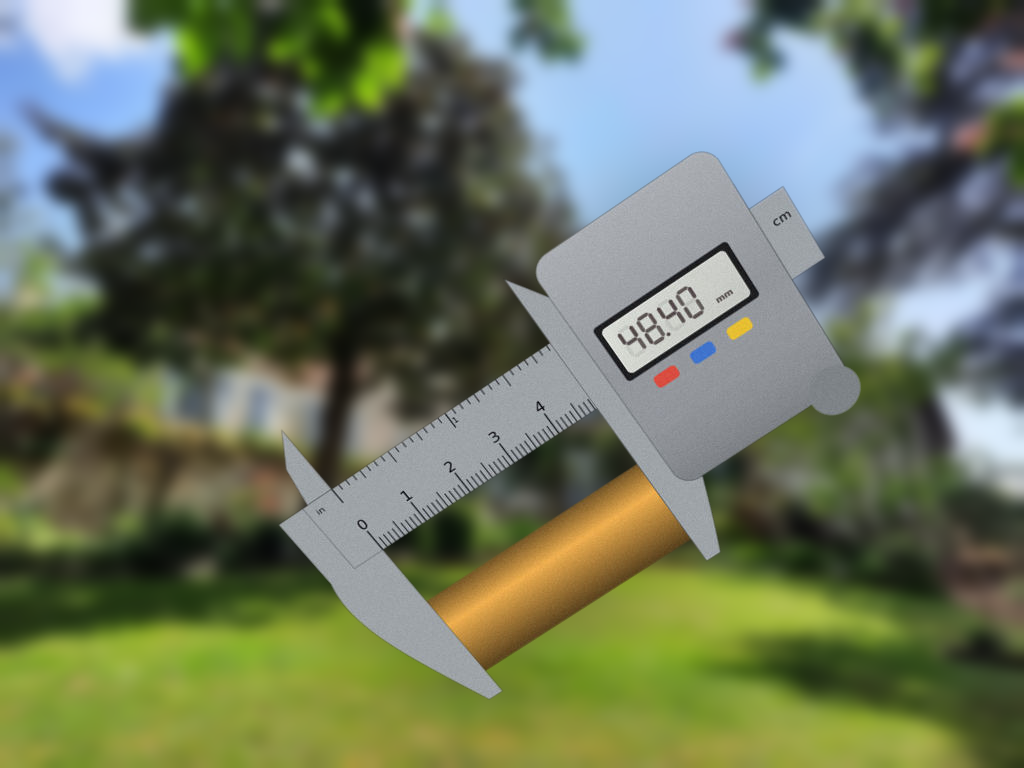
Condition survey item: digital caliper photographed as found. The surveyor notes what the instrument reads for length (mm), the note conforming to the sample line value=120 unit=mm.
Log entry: value=48.40 unit=mm
